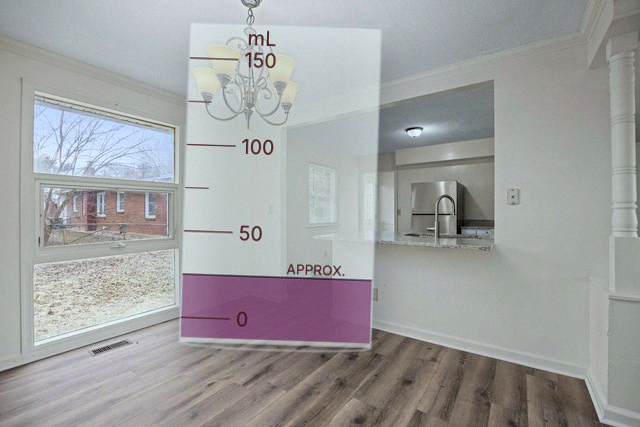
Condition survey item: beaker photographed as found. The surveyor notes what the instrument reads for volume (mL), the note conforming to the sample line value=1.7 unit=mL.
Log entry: value=25 unit=mL
